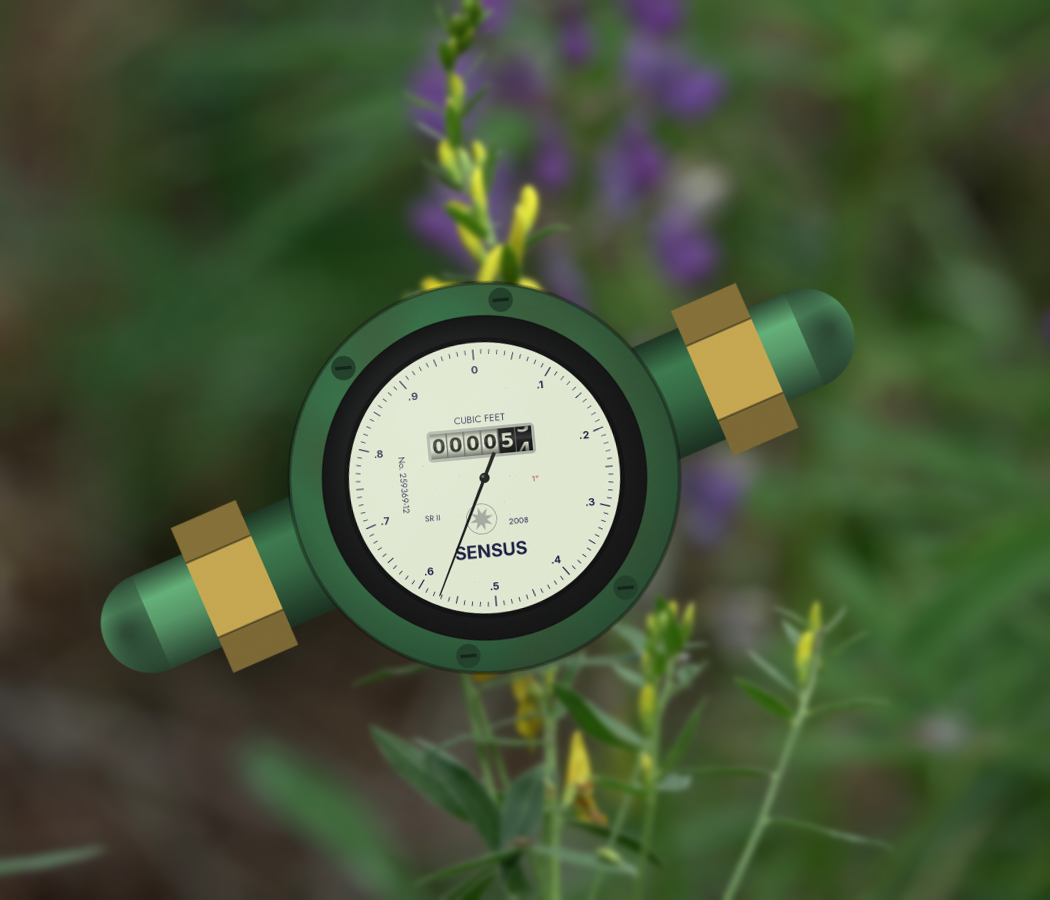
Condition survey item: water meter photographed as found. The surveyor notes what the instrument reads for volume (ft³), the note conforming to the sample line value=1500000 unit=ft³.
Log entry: value=53.57 unit=ft³
